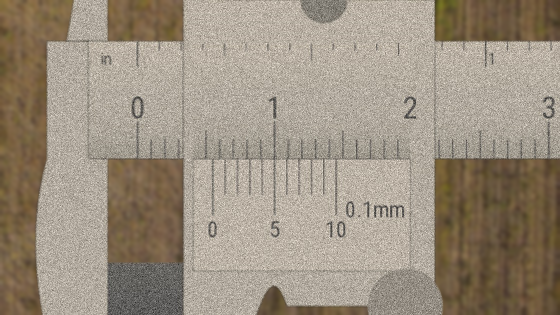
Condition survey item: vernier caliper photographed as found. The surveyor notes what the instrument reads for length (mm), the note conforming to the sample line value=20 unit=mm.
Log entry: value=5.5 unit=mm
